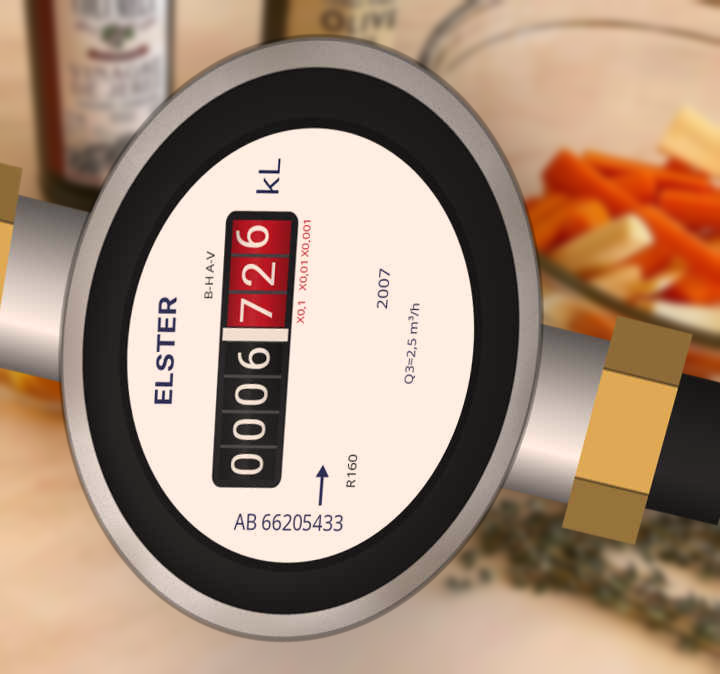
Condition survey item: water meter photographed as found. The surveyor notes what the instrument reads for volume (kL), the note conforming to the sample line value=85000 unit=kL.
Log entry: value=6.726 unit=kL
